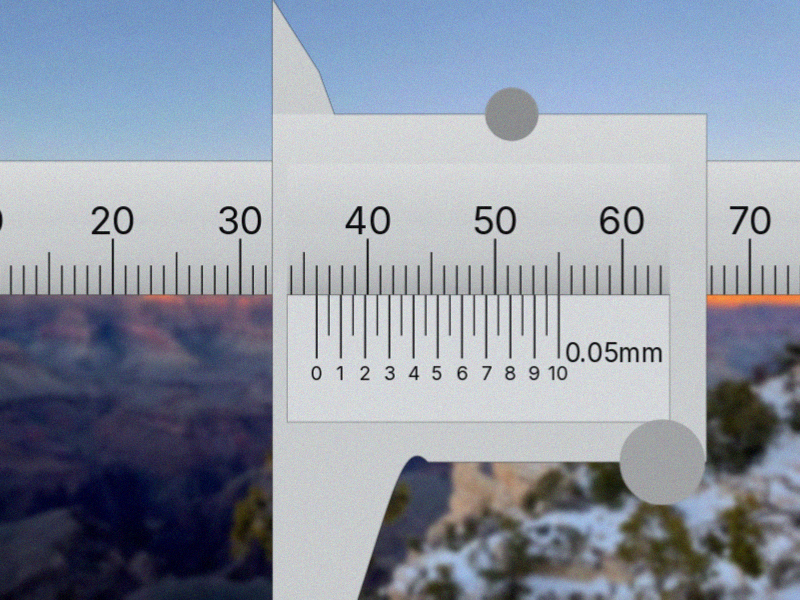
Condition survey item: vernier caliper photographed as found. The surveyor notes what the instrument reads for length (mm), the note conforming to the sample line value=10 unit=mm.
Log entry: value=36.0 unit=mm
